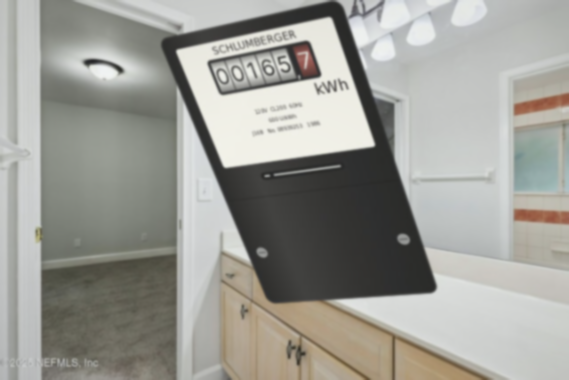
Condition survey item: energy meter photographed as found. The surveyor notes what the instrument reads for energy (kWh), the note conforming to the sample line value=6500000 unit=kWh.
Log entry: value=165.7 unit=kWh
